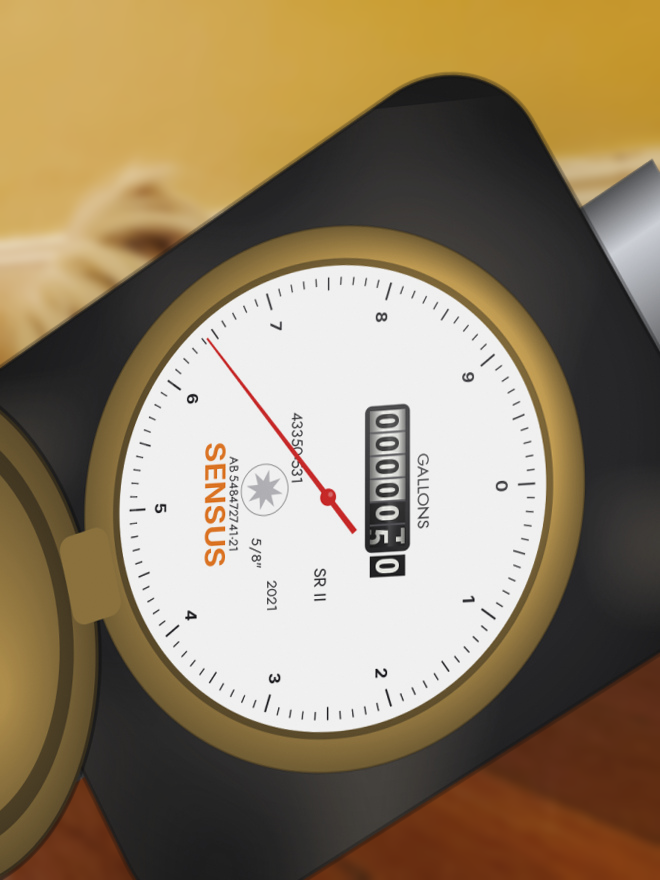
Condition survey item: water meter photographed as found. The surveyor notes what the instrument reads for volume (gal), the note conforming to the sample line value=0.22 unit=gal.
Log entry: value=46.4 unit=gal
